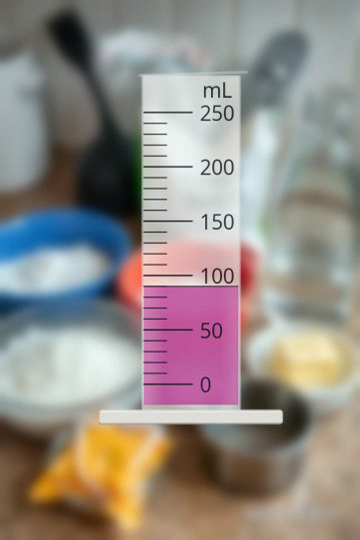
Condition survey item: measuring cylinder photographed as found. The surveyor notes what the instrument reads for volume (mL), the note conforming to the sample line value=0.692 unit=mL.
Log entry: value=90 unit=mL
